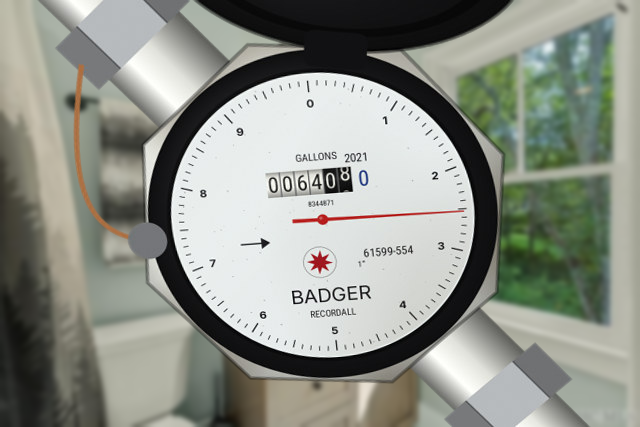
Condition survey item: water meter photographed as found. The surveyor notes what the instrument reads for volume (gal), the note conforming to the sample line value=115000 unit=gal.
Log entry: value=64082.5 unit=gal
